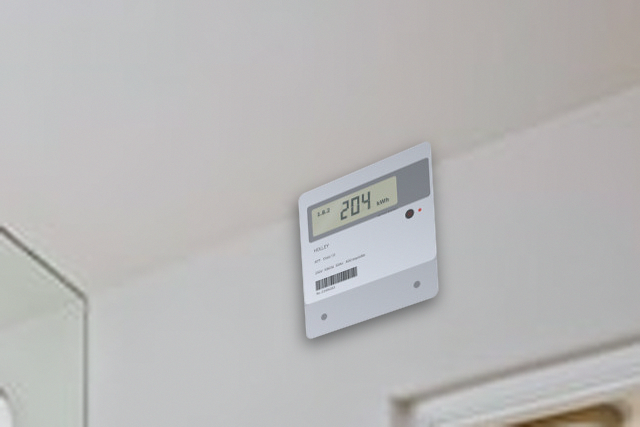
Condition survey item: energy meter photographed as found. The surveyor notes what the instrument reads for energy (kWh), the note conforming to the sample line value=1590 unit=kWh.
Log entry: value=204 unit=kWh
